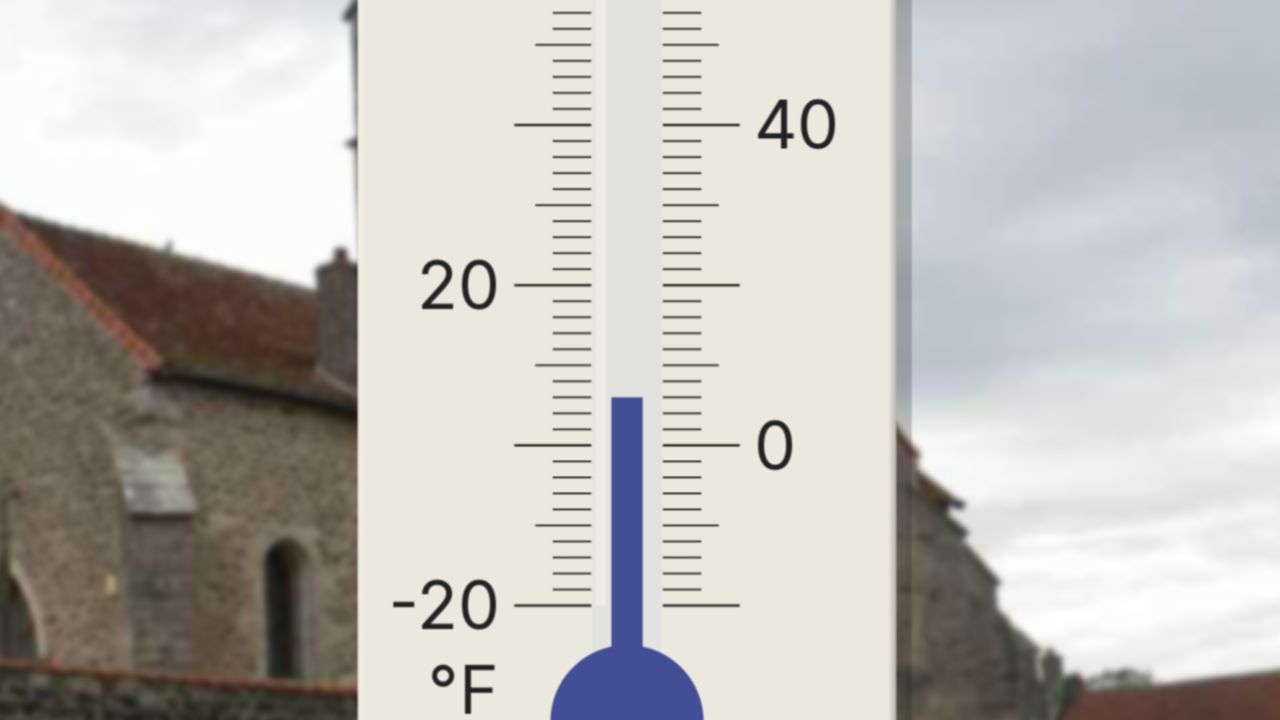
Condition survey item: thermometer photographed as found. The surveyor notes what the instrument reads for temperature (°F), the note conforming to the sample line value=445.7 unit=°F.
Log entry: value=6 unit=°F
